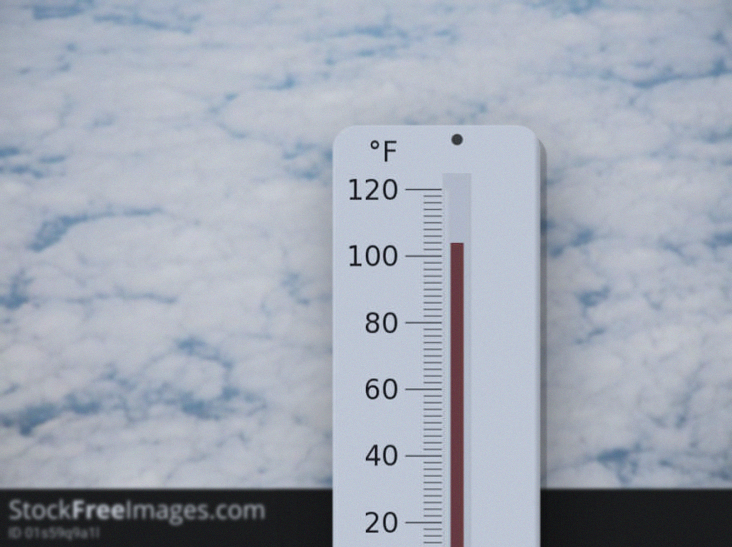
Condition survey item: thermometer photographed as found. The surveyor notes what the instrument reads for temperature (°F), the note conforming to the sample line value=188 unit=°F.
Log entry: value=104 unit=°F
